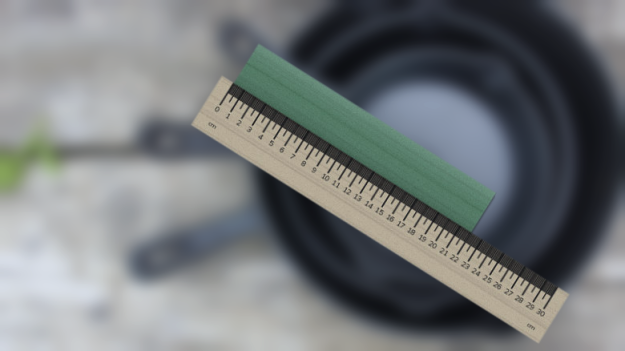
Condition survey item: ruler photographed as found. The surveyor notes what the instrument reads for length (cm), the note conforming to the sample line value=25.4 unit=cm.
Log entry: value=22 unit=cm
